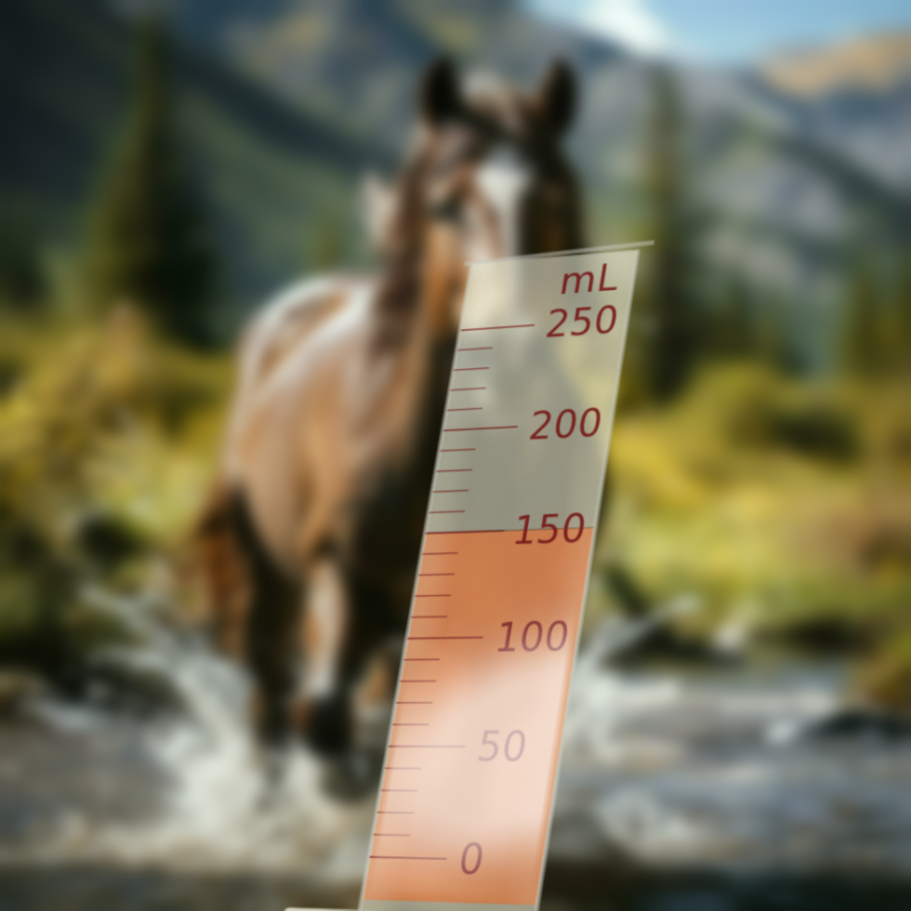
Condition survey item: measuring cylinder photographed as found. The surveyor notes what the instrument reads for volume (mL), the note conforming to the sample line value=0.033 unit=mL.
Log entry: value=150 unit=mL
